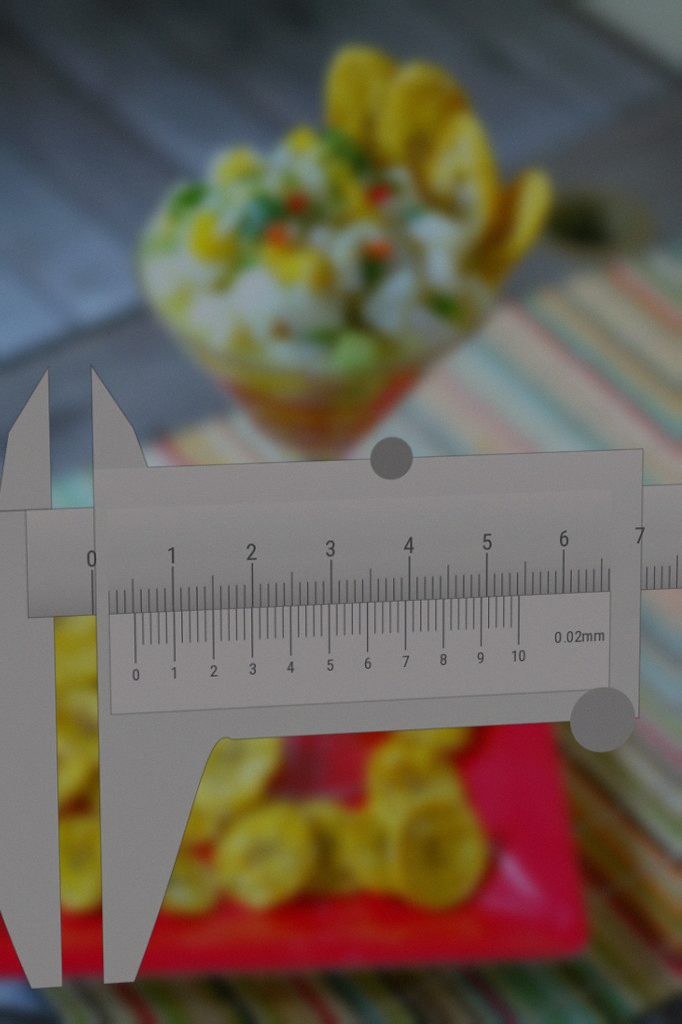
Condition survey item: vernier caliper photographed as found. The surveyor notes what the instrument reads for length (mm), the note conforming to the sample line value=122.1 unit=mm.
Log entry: value=5.2 unit=mm
